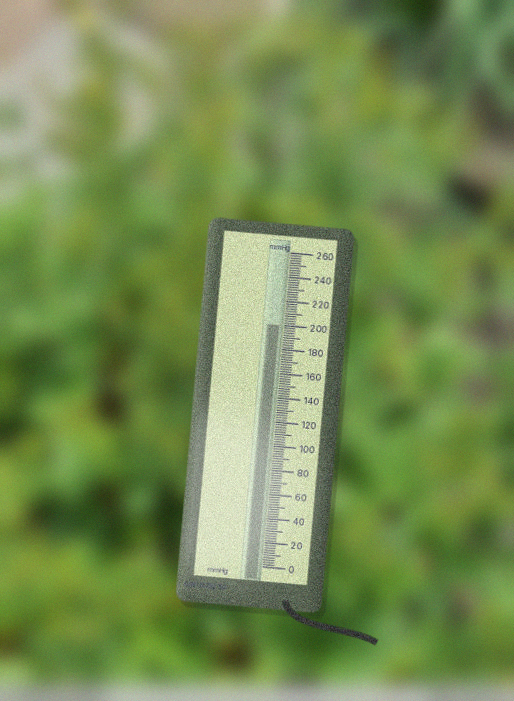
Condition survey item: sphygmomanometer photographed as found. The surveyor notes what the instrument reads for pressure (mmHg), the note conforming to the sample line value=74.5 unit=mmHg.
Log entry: value=200 unit=mmHg
